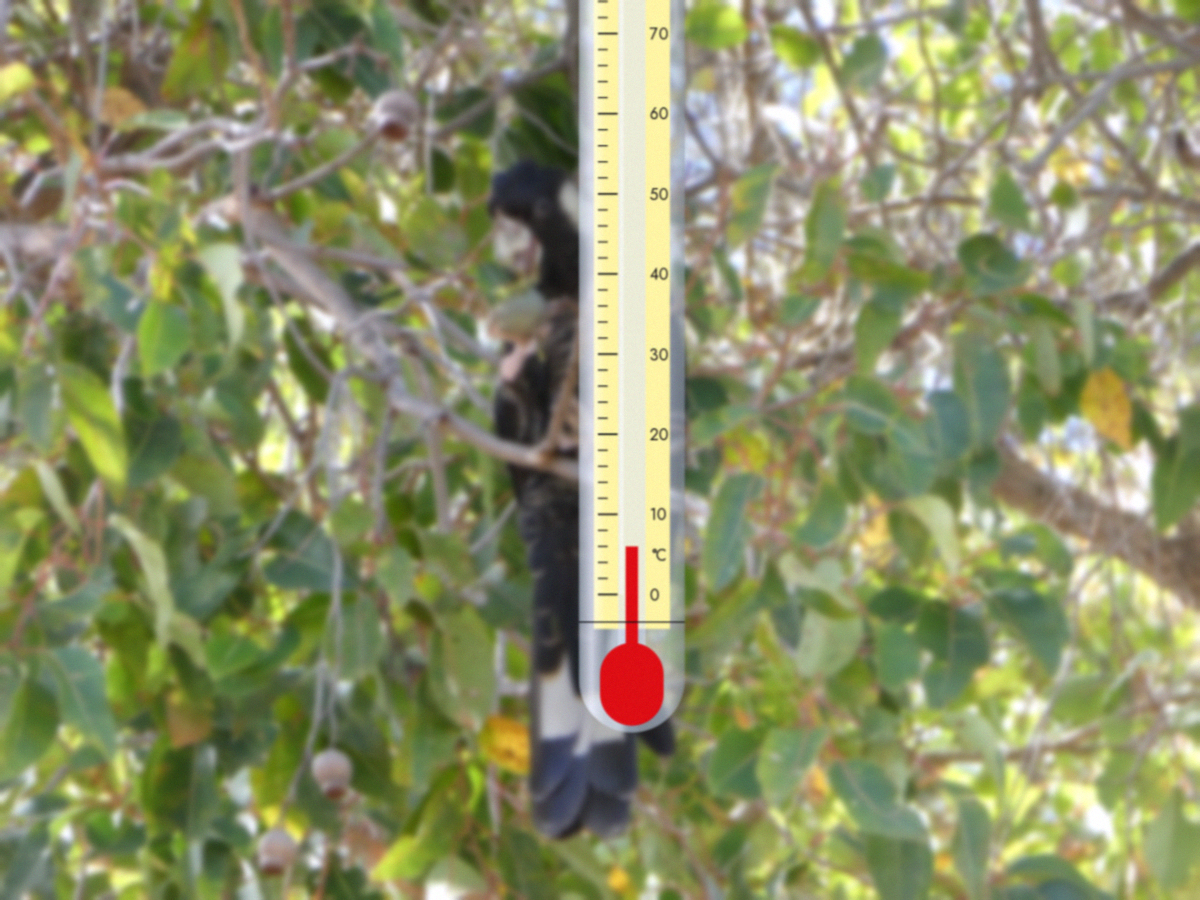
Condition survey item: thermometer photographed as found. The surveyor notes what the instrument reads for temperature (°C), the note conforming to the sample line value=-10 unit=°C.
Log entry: value=6 unit=°C
